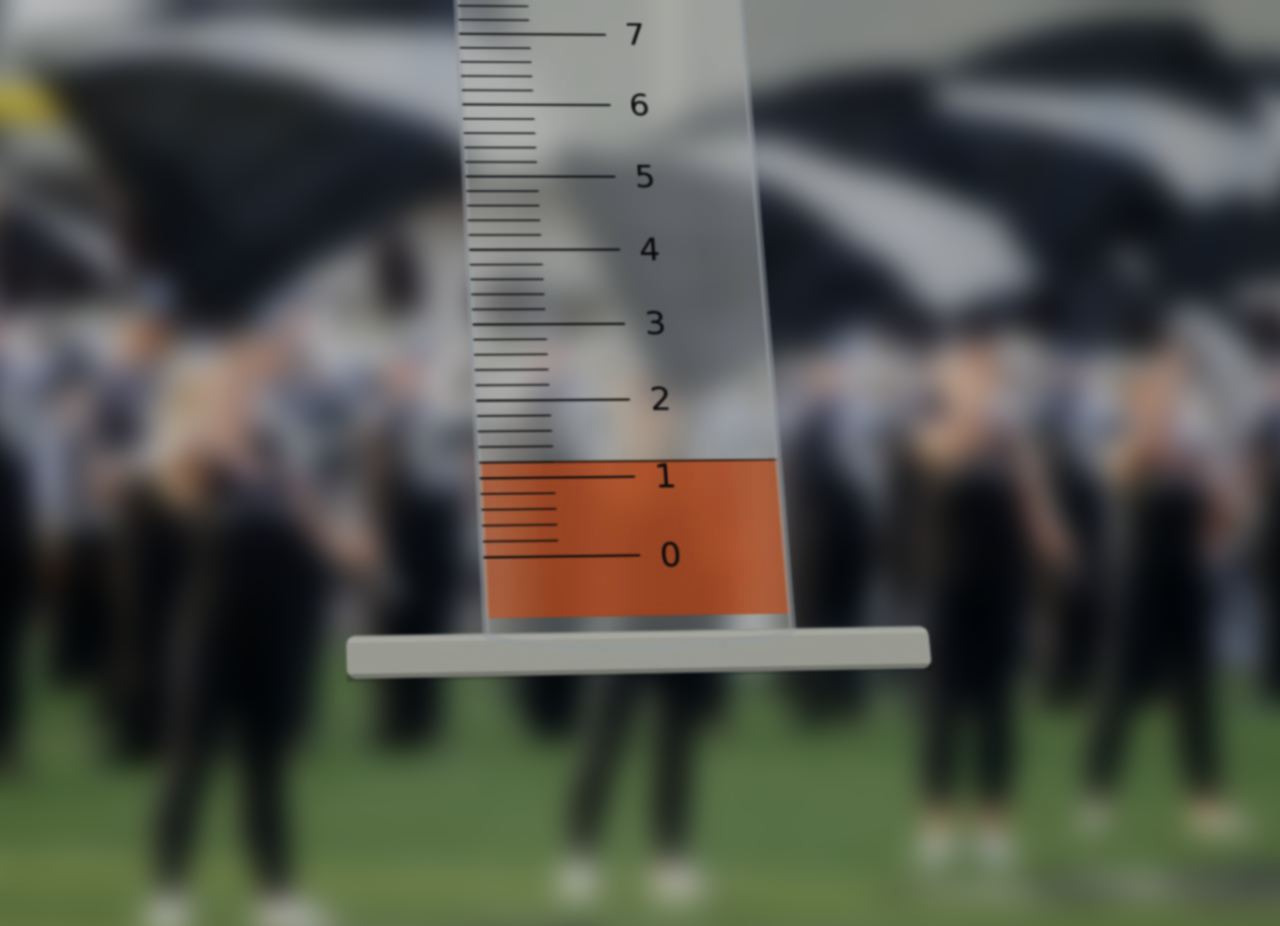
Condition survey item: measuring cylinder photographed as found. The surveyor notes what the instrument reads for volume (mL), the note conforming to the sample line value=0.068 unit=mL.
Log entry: value=1.2 unit=mL
